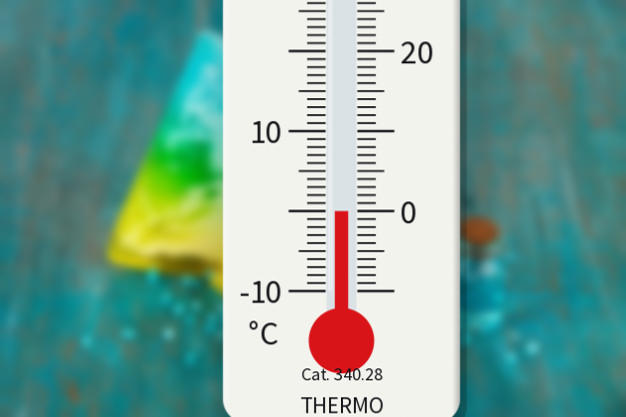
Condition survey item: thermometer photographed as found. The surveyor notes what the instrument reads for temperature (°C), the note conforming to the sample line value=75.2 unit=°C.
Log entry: value=0 unit=°C
